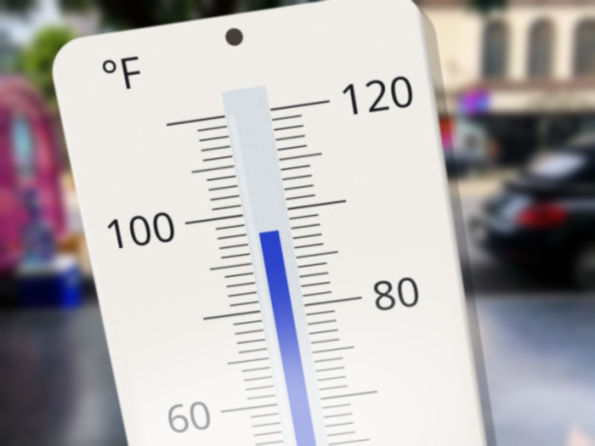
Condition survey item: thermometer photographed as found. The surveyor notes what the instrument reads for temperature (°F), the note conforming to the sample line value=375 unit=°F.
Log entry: value=96 unit=°F
